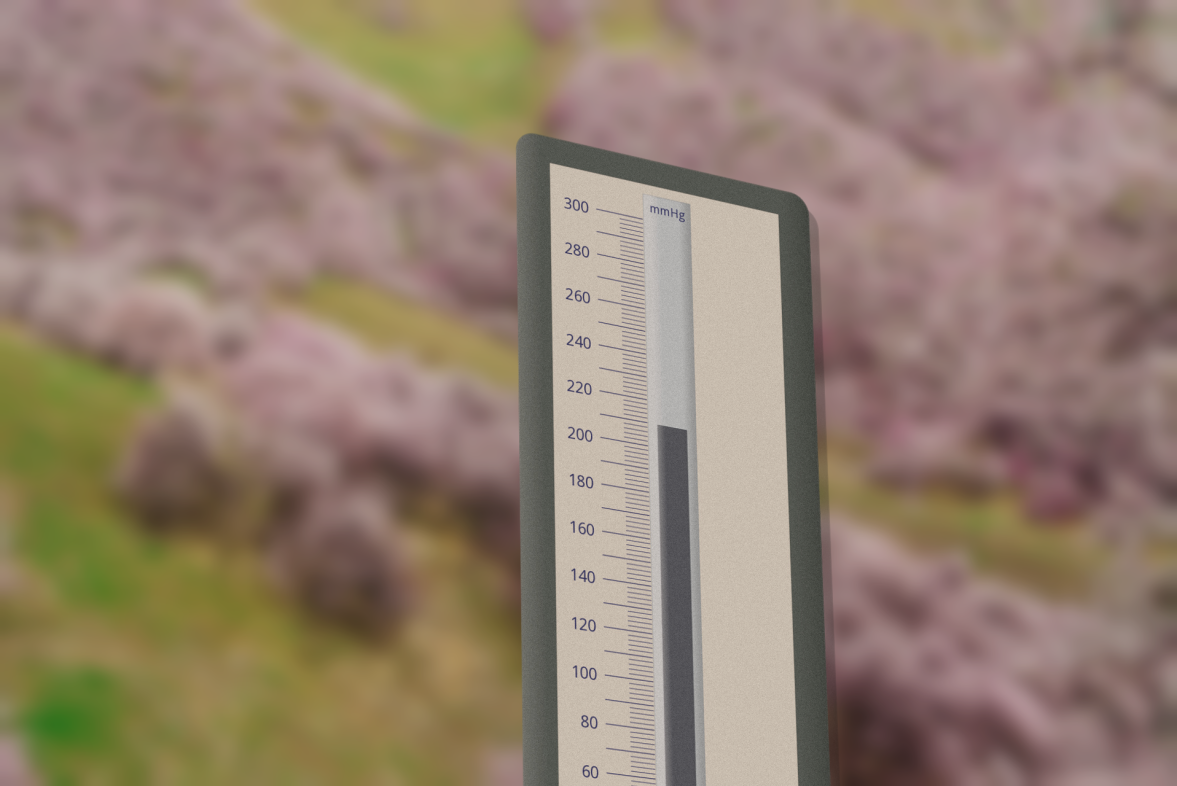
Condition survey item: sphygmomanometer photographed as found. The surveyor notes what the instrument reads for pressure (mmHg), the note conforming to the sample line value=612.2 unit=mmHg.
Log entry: value=210 unit=mmHg
